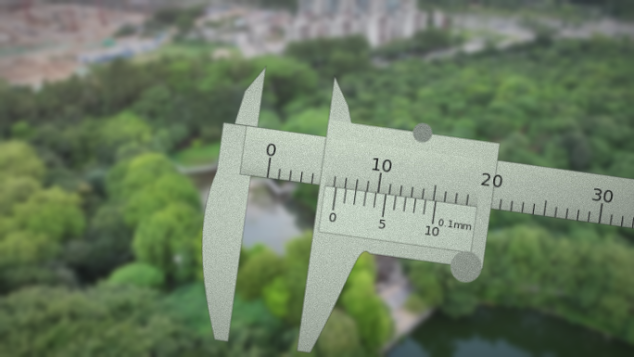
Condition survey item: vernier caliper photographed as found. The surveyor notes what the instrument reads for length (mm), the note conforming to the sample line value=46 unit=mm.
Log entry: value=6.2 unit=mm
